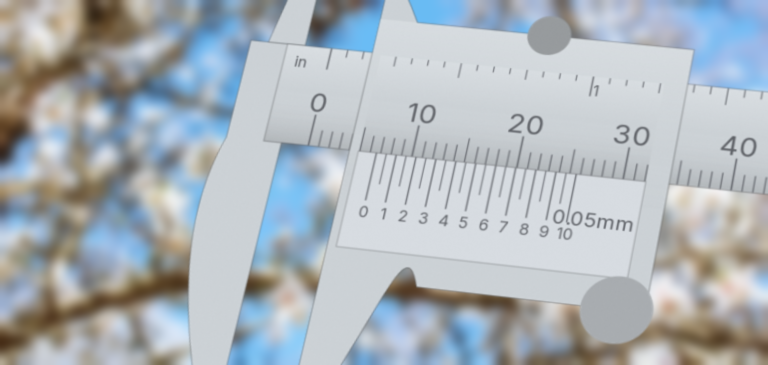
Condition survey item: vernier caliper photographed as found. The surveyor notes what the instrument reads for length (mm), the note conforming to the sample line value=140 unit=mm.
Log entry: value=6.6 unit=mm
